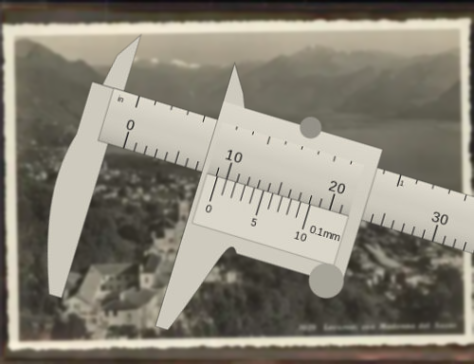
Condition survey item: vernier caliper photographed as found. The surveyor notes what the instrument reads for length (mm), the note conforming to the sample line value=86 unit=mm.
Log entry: value=9.1 unit=mm
